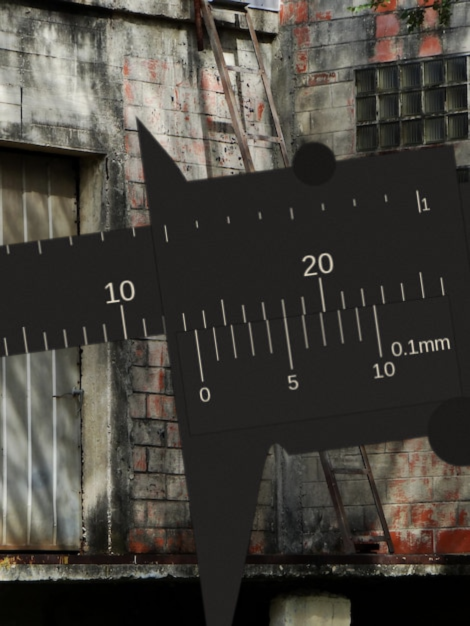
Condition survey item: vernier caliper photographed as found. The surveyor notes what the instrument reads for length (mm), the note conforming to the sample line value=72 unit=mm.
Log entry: value=13.5 unit=mm
